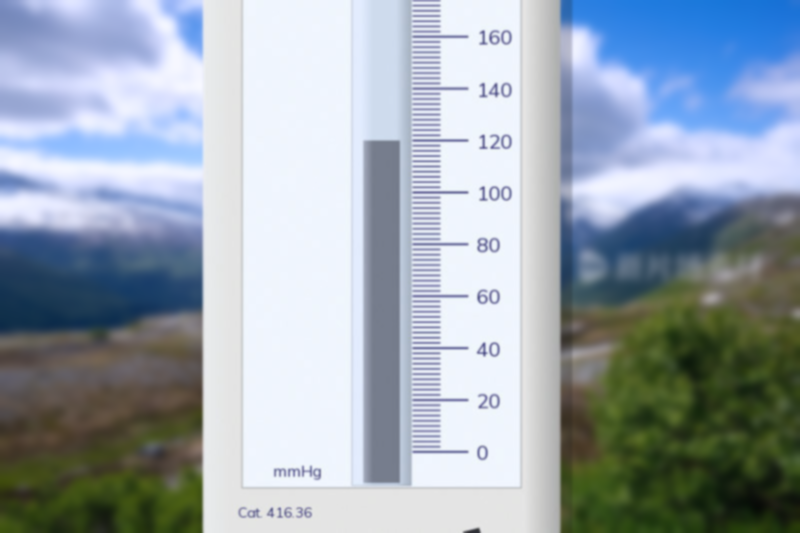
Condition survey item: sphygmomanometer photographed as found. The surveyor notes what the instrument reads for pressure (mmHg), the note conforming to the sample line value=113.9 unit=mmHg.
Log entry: value=120 unit=mmHg
